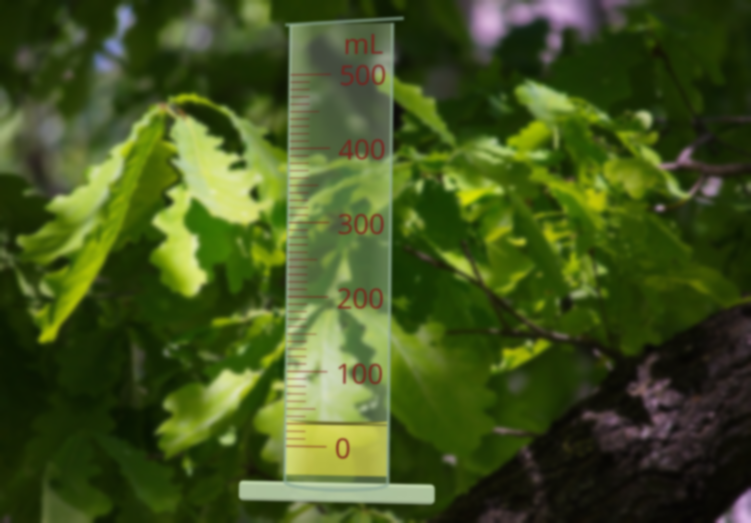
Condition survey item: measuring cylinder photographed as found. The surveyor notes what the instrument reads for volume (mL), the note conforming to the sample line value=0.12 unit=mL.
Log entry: value=30 unit=mL
